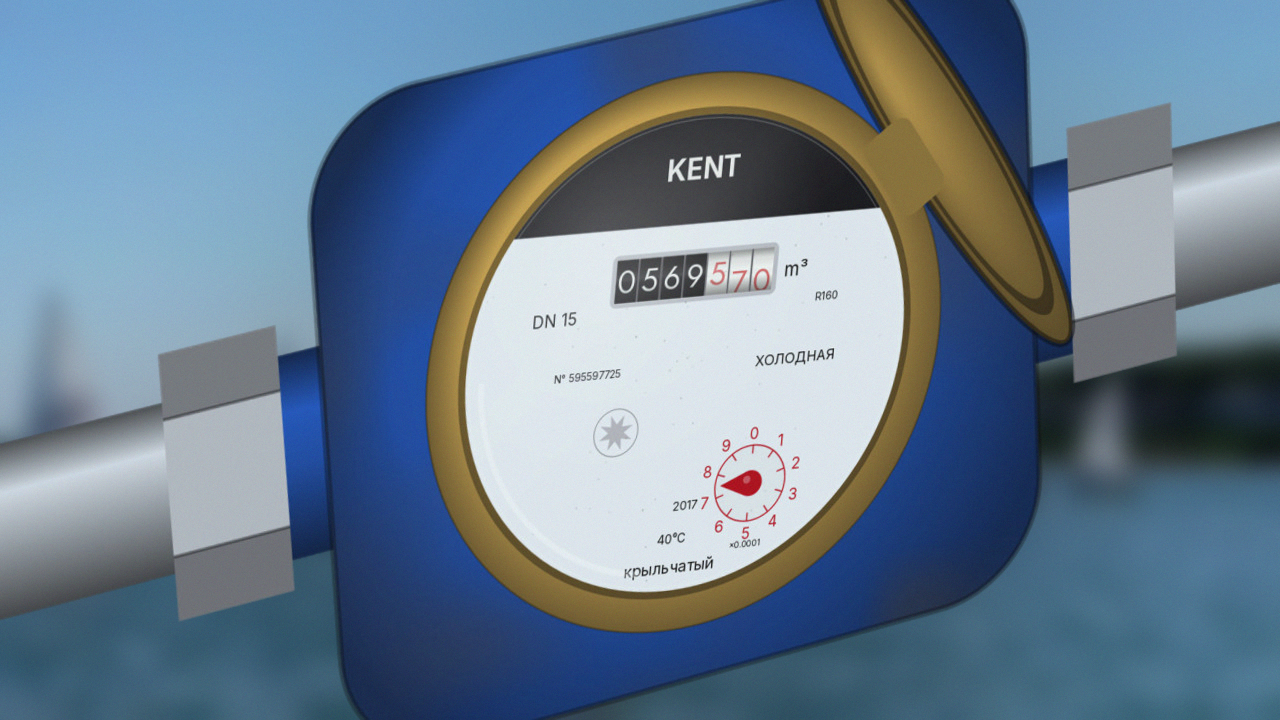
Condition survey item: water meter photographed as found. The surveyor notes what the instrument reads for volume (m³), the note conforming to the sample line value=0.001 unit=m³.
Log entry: value=569.5697 unit=m³
